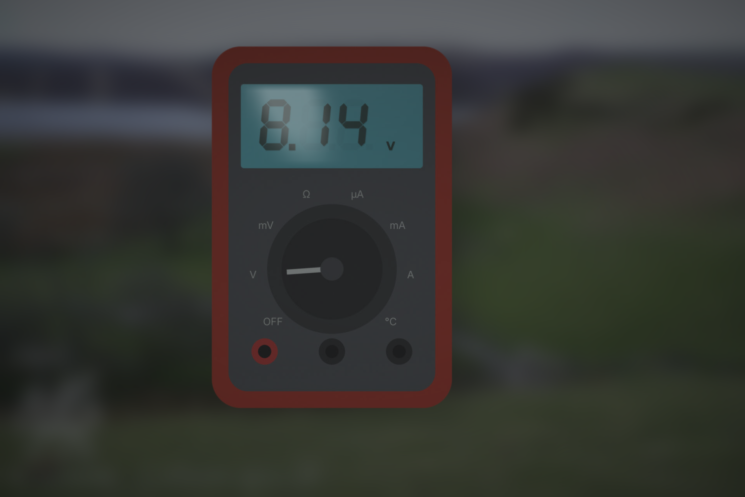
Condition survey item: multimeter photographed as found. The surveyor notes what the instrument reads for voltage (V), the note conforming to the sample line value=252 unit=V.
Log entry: value=8.14 unit=V
